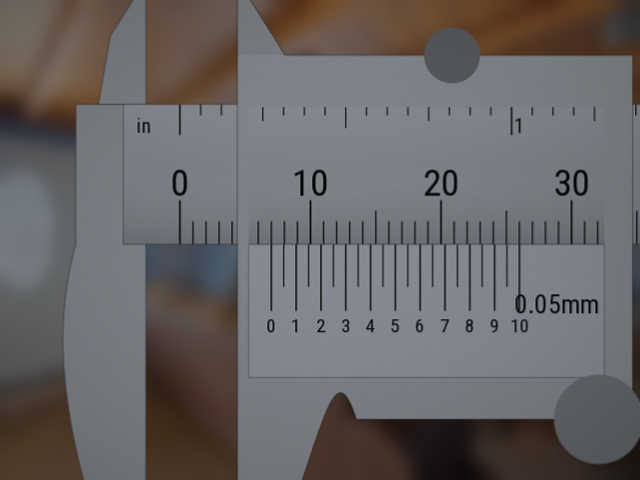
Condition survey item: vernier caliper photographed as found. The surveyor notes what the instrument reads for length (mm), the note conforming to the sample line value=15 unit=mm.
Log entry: value=7.0 unit=mm
